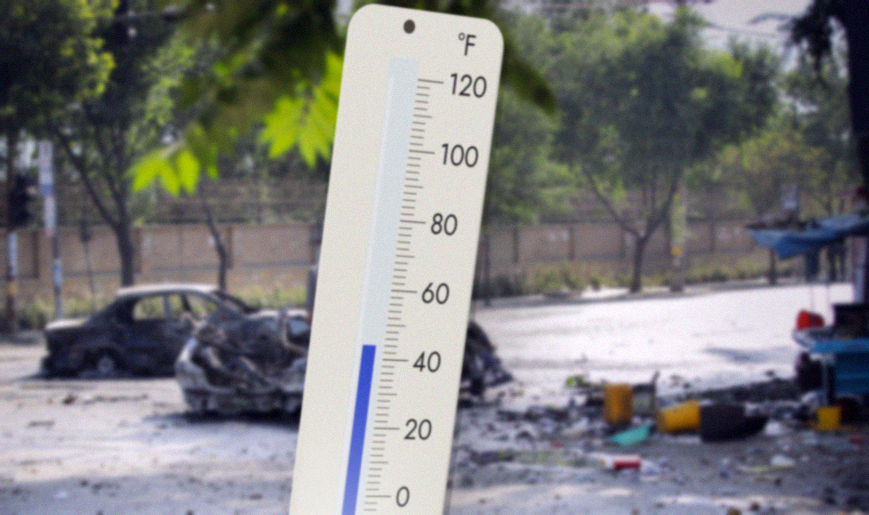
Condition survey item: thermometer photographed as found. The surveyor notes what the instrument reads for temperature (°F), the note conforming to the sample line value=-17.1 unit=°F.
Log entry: value=44 unit=°F
